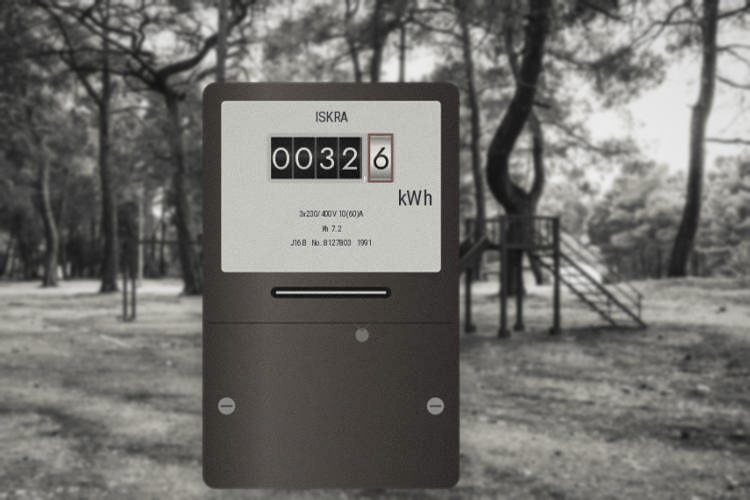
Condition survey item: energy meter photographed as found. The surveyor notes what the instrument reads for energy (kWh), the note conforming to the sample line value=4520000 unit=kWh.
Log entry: value=32.6 unit=kWh
